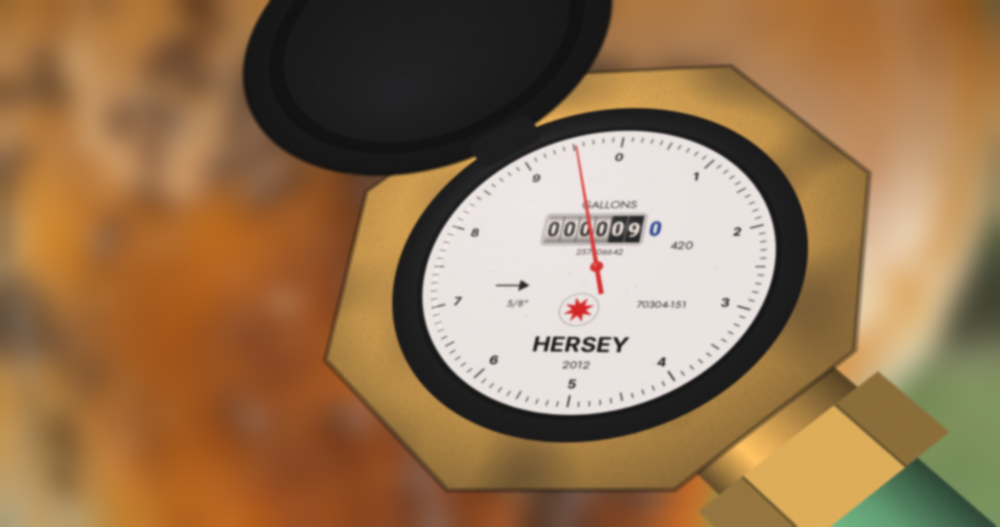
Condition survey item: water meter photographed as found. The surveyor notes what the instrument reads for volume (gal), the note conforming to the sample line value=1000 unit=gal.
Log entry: value=89.5 unit=gal
